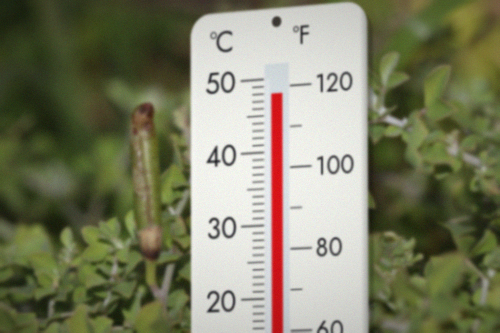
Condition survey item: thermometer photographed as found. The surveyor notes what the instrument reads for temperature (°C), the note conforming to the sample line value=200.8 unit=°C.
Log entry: value=48 unit=°C
